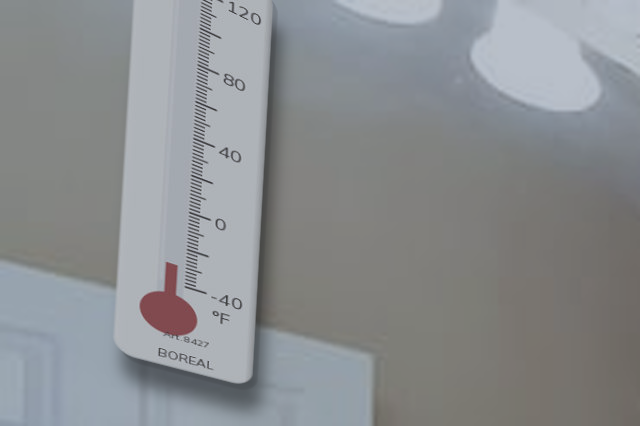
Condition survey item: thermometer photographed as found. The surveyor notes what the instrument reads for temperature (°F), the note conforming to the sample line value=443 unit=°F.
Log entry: value=-30 unit=°F
